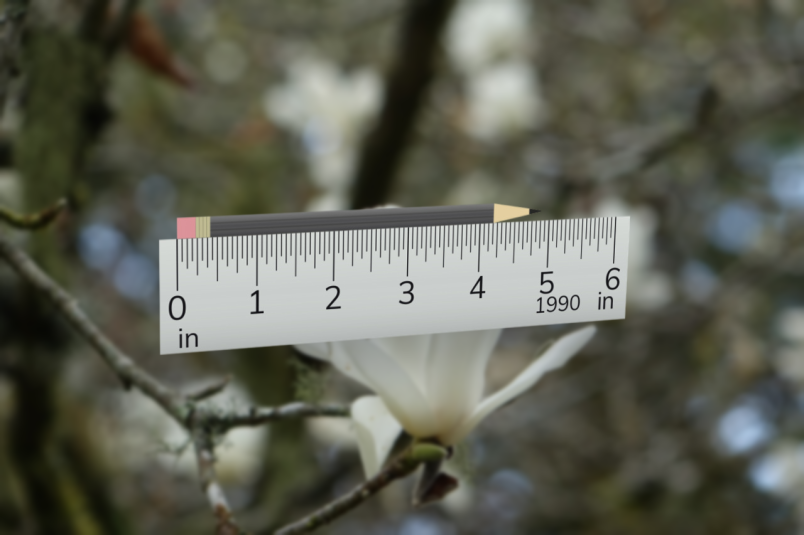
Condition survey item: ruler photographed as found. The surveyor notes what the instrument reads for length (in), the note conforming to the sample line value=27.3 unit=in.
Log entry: value=4.875 unit=in
